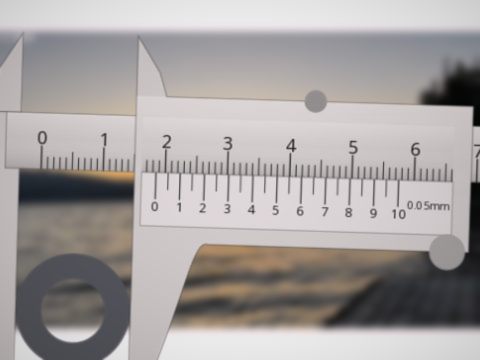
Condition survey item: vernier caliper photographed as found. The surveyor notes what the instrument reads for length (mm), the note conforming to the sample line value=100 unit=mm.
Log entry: value=18.5 unit=mm
